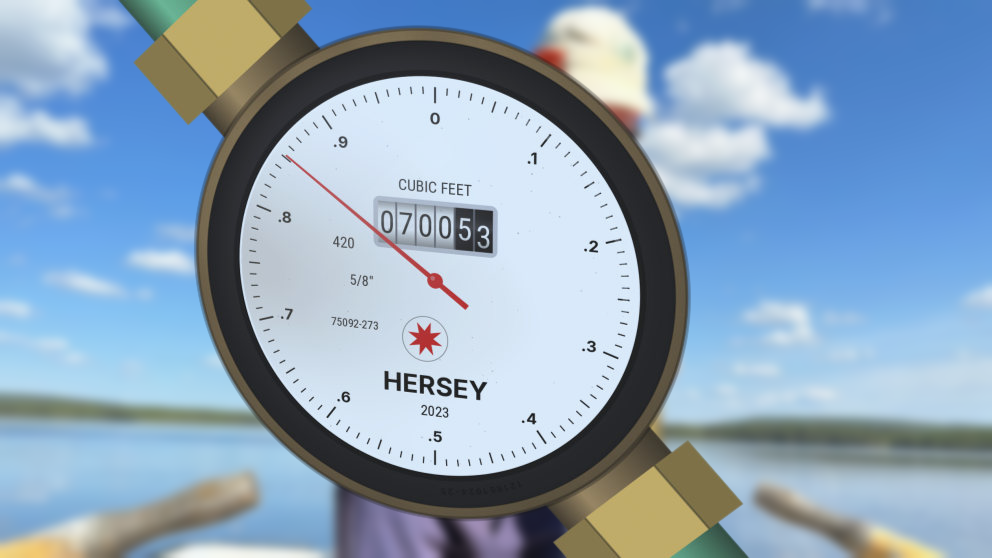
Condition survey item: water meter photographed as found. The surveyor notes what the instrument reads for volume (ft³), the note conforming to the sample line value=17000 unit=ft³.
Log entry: value=70052.85 unit=ft³
